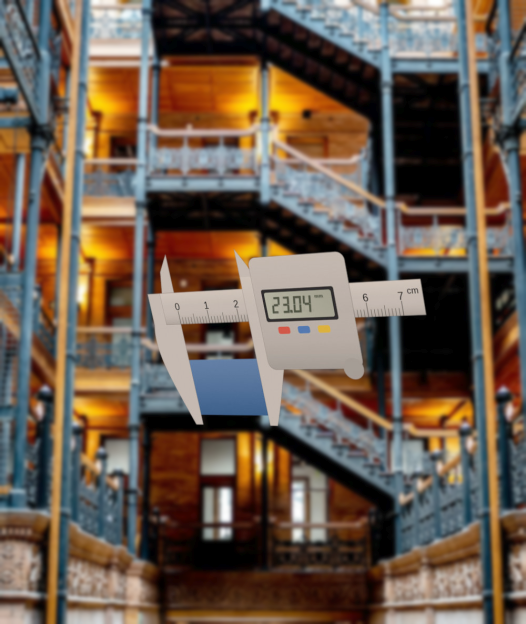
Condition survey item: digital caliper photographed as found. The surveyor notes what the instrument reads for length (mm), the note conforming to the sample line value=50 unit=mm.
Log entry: value=23.04 unit=mm
